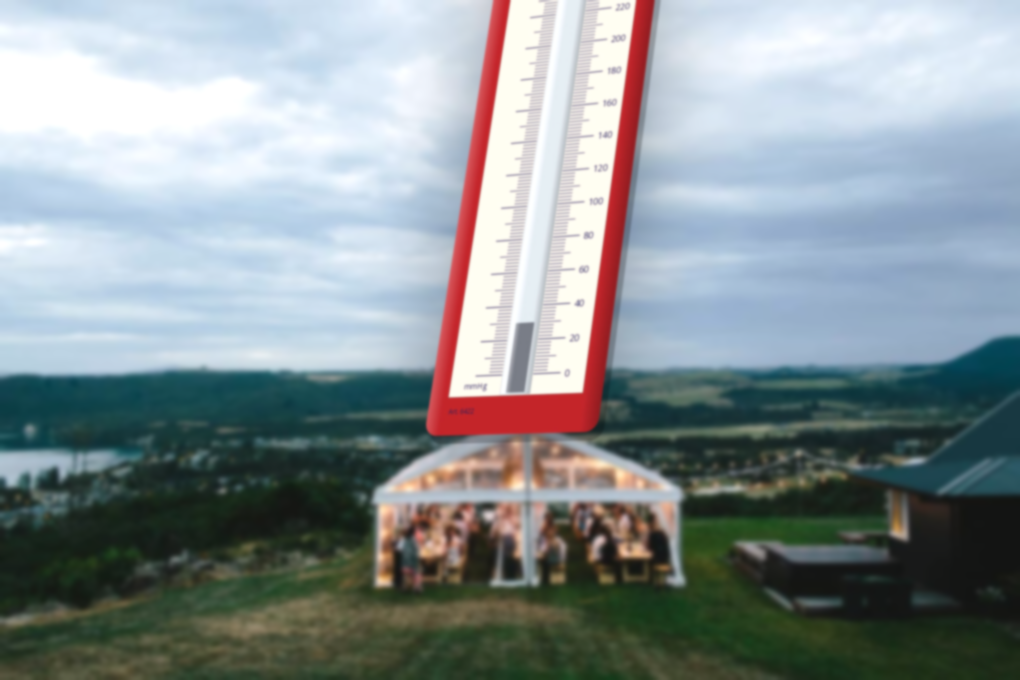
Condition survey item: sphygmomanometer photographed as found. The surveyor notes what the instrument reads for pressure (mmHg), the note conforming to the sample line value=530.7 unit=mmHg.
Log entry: value=30 unit=mmHg
